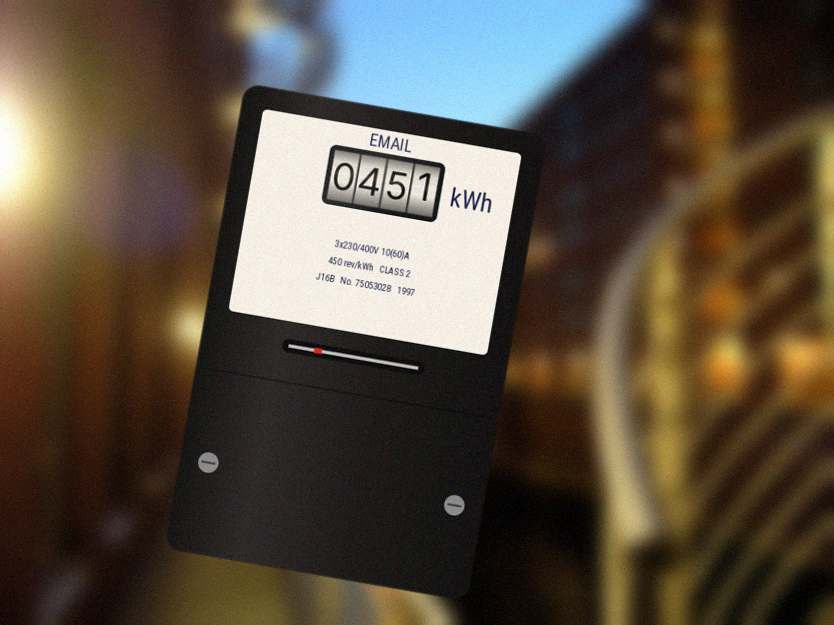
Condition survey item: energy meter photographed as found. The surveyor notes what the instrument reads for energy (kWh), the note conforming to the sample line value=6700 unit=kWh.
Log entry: value=451 unit=kWh
